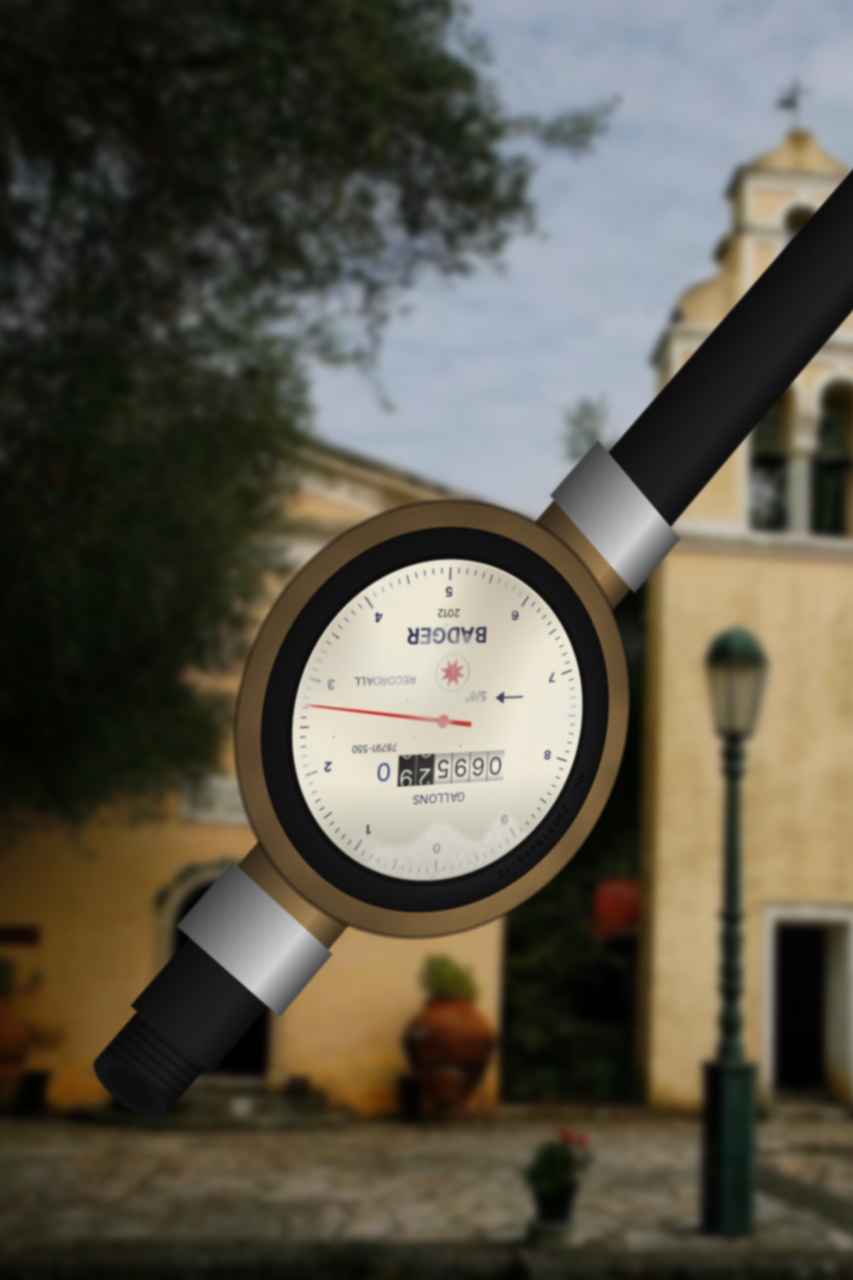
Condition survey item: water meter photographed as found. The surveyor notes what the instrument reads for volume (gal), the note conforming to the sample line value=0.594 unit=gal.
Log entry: value=695292.7 unit=gal
